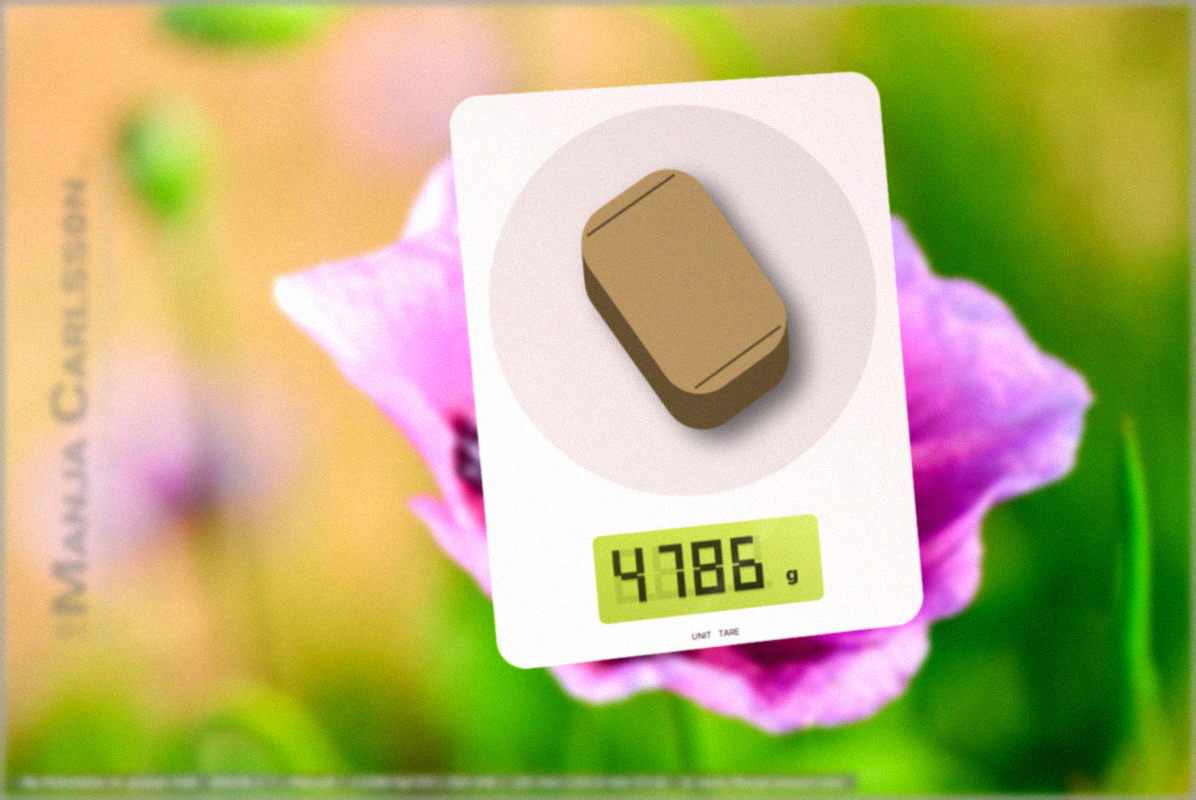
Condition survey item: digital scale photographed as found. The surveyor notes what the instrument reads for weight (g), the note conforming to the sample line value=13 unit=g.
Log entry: value=4786 unit=g
